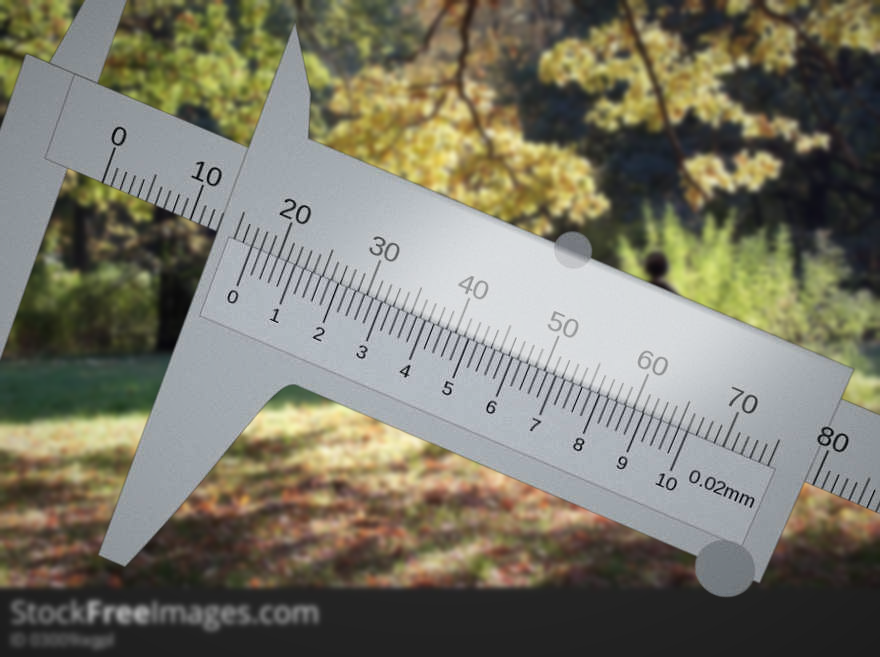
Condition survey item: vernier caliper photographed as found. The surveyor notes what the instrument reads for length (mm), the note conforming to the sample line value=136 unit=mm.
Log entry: value=17.0 unit=mm
